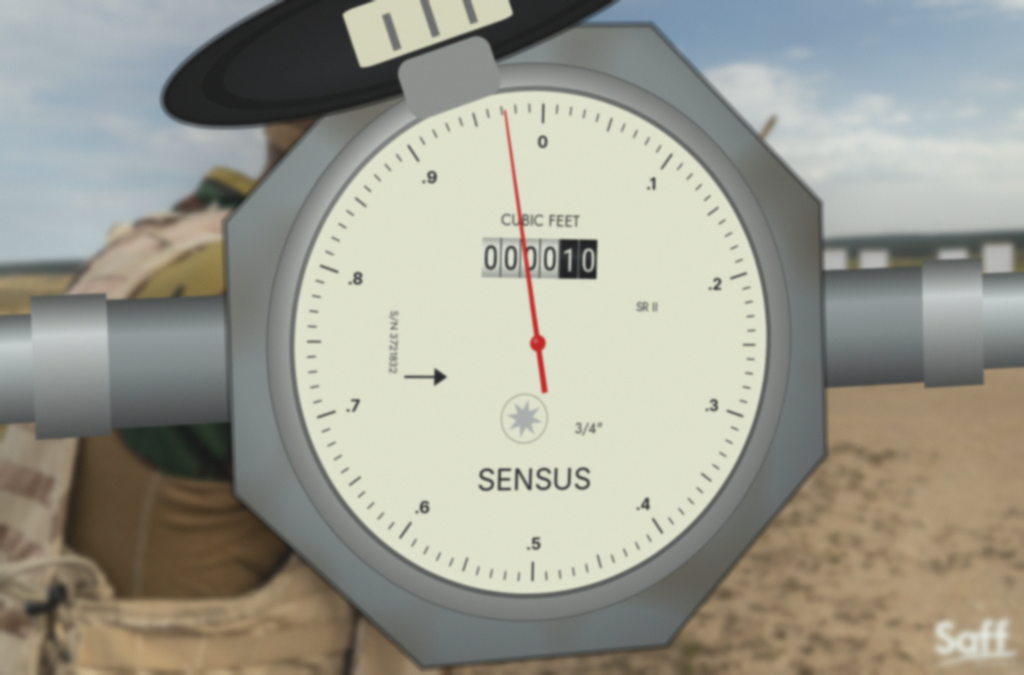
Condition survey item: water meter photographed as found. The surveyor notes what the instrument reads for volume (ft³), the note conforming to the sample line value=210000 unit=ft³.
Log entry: value=9.97 unit=ft³
